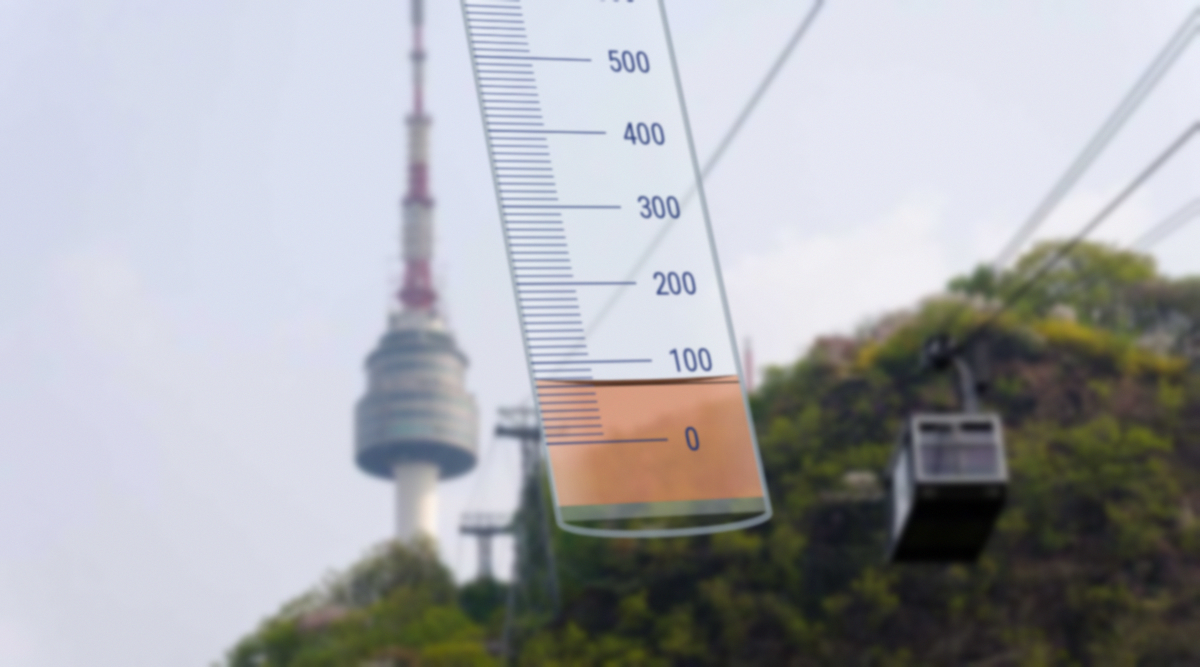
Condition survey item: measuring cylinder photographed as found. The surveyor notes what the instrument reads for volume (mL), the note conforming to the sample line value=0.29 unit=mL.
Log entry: value=70 unit=mL
